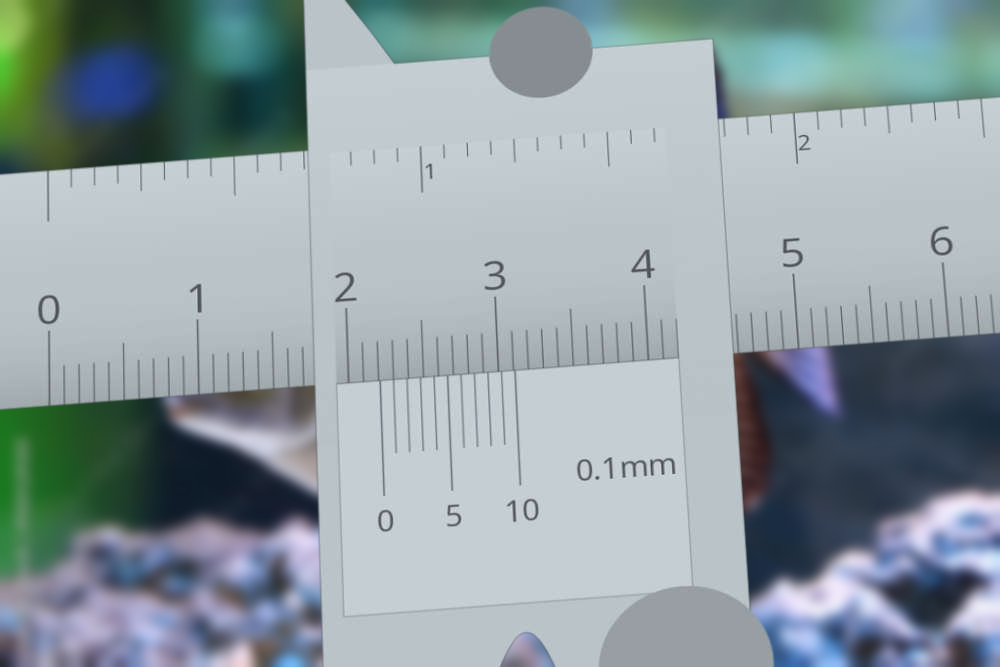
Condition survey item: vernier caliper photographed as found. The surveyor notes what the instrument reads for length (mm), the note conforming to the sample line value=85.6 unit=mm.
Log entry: value=22.1 unit=mm
